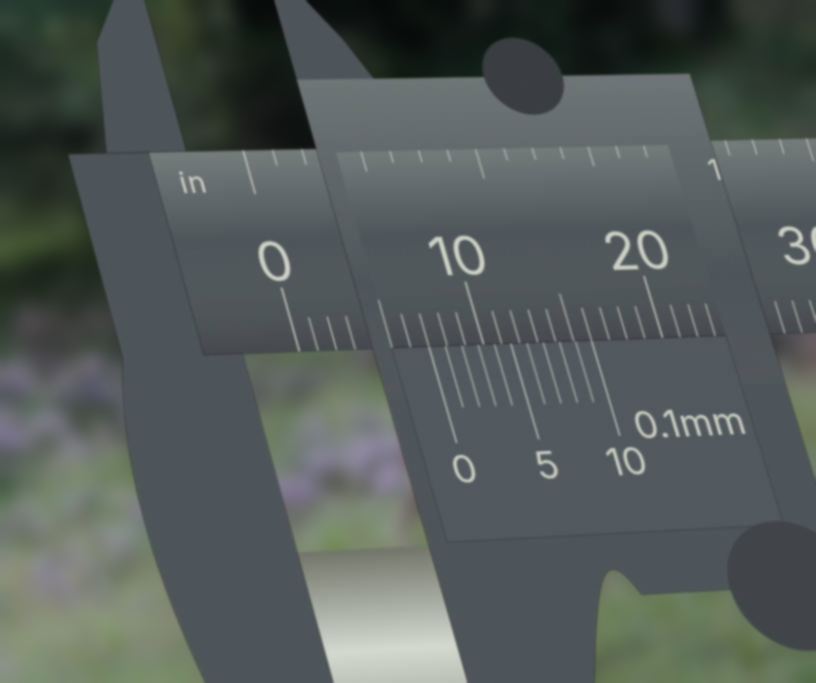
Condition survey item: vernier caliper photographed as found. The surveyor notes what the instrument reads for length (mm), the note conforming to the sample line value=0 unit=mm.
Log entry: value=7.0 unit=mm
